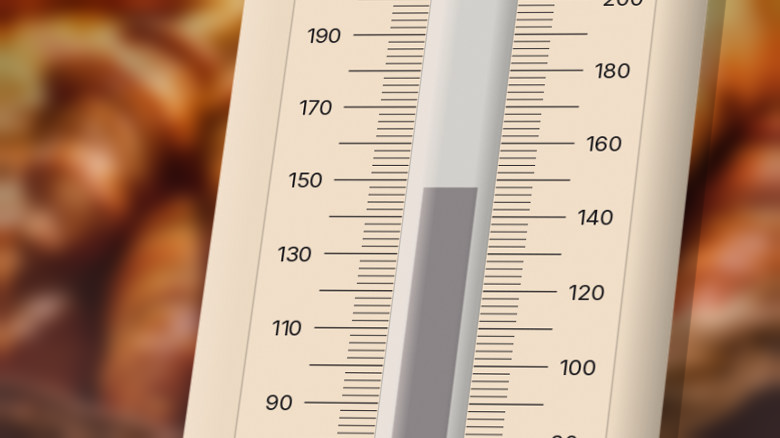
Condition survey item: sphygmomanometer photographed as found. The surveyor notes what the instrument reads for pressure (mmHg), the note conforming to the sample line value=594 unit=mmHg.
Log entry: value=148 unit=mmHg
